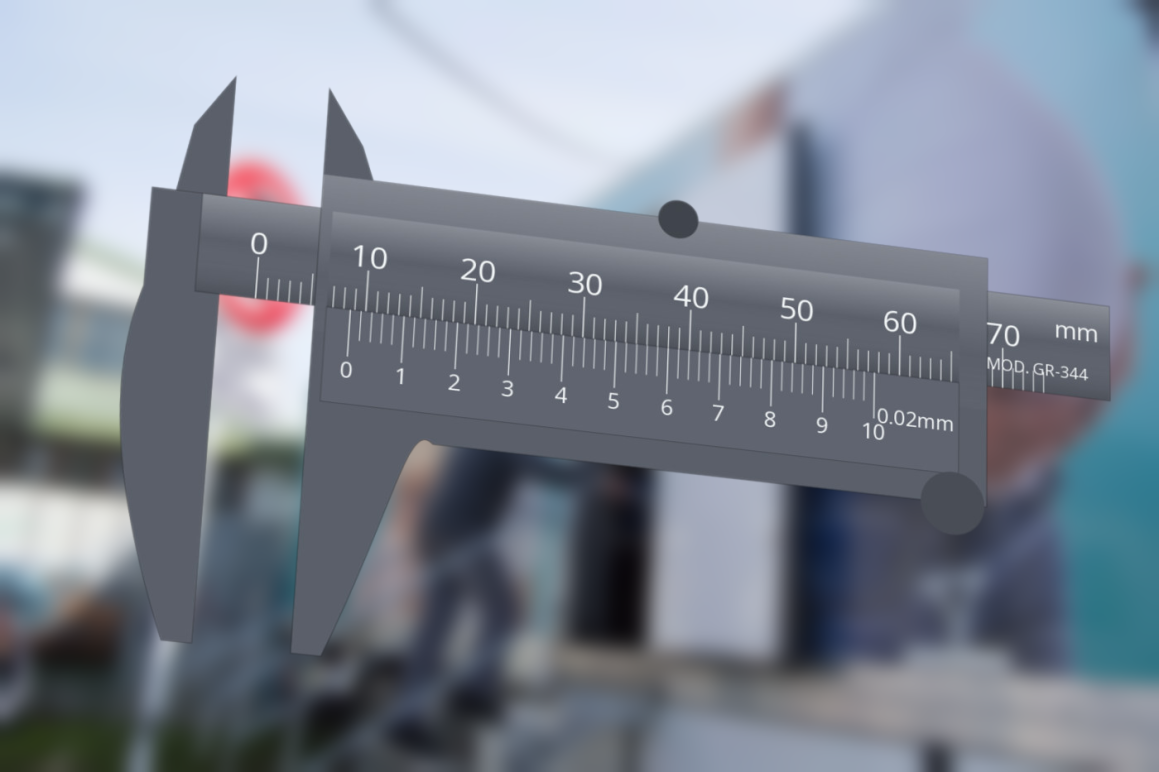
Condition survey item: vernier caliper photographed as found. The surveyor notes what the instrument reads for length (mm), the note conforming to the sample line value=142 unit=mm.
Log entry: value=8.6 unit=mm
